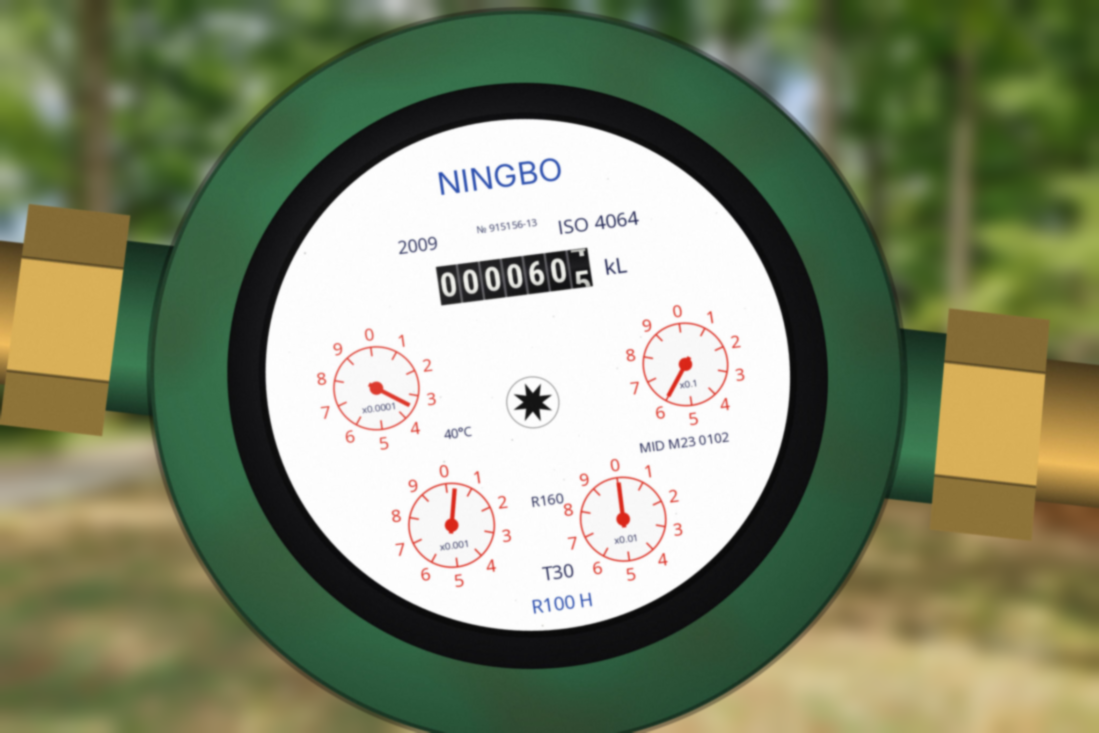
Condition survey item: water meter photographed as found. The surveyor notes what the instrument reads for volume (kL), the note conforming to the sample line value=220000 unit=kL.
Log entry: value=604.6003 unit=kL
